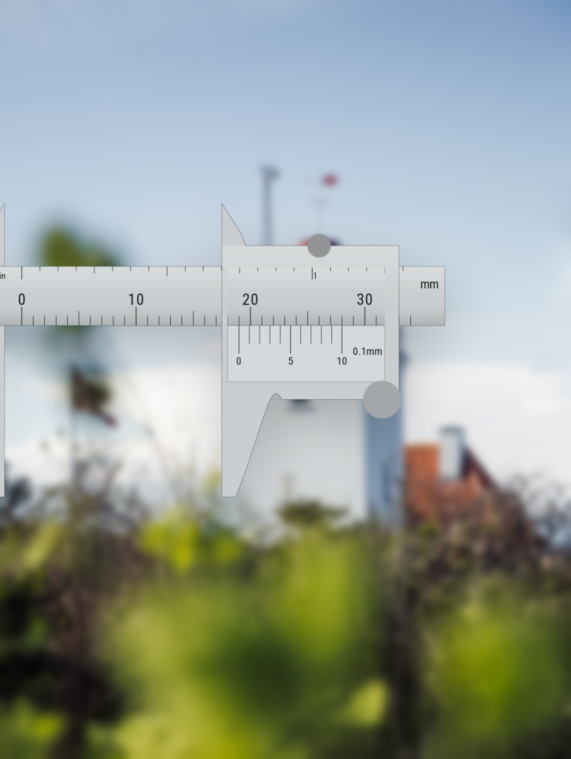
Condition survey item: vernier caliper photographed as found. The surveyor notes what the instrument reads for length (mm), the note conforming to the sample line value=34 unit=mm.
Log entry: value=19.0 unit=mm
